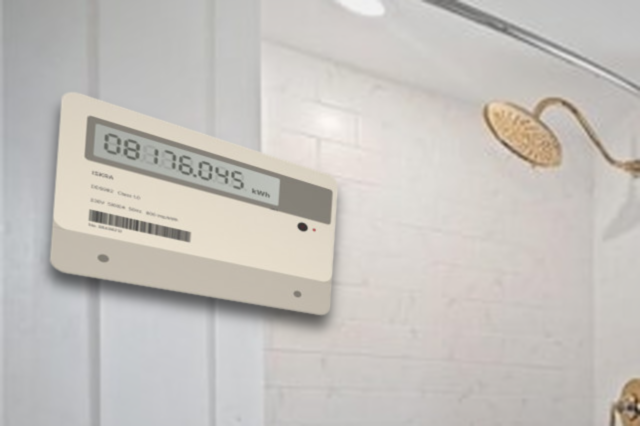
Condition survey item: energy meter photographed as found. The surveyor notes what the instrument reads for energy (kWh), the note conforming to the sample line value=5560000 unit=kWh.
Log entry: value=8176.045 unit=kWh
